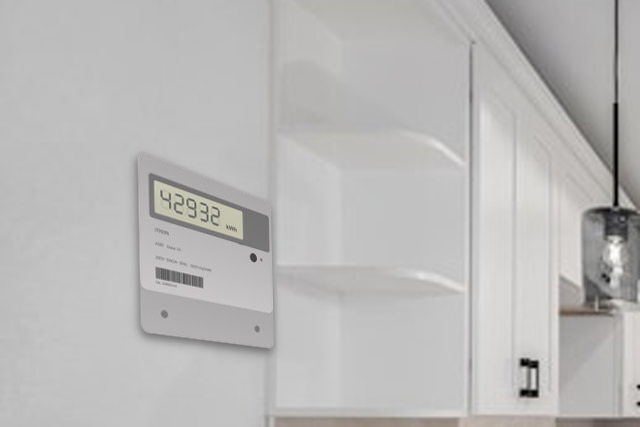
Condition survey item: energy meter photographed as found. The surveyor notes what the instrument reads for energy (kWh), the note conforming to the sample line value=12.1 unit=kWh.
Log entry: value=42932 unit=kWh
